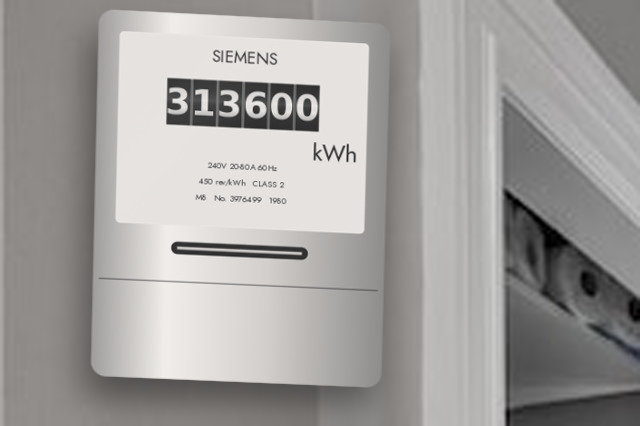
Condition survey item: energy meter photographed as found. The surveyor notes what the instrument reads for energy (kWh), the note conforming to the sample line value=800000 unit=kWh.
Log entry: value=313600 unit=kWh
